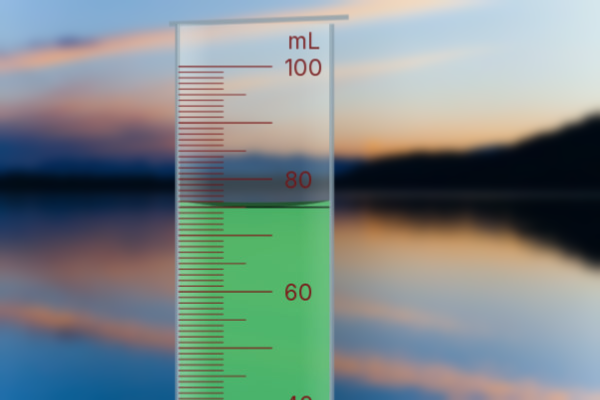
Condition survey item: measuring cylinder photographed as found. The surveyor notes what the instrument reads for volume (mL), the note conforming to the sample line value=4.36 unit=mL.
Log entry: value=75 unit=mL
